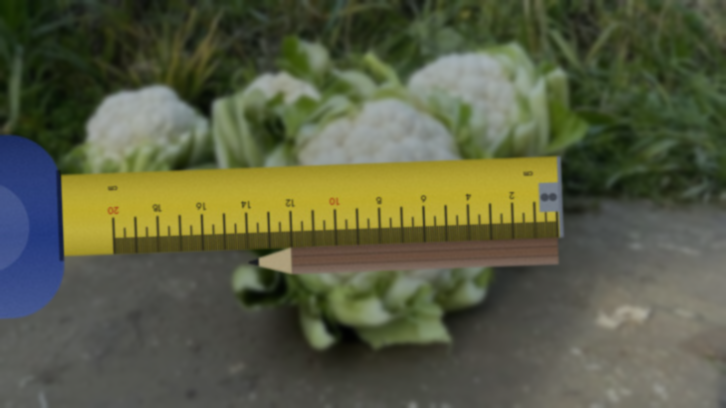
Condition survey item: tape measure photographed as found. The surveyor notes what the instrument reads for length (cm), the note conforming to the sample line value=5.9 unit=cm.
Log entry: value=14 unit=cm
